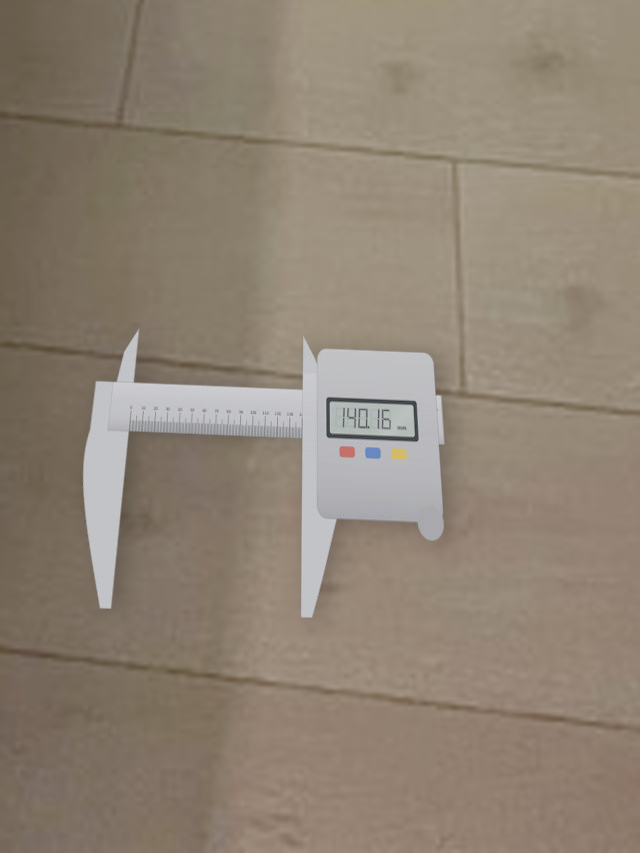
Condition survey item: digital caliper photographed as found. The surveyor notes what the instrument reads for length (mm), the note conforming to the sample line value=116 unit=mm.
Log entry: value=140.16 unit=mm
